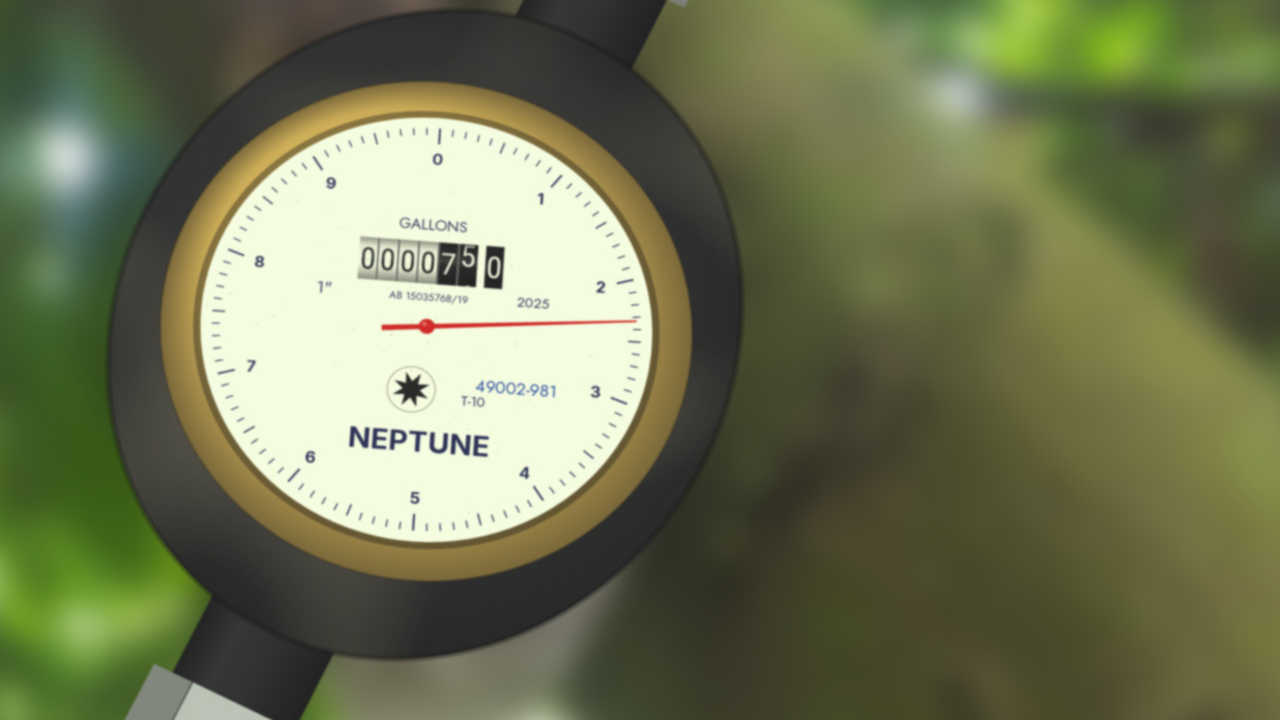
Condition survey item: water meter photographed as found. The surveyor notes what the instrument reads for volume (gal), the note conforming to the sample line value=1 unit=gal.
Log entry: value=752.3 unit=gal
